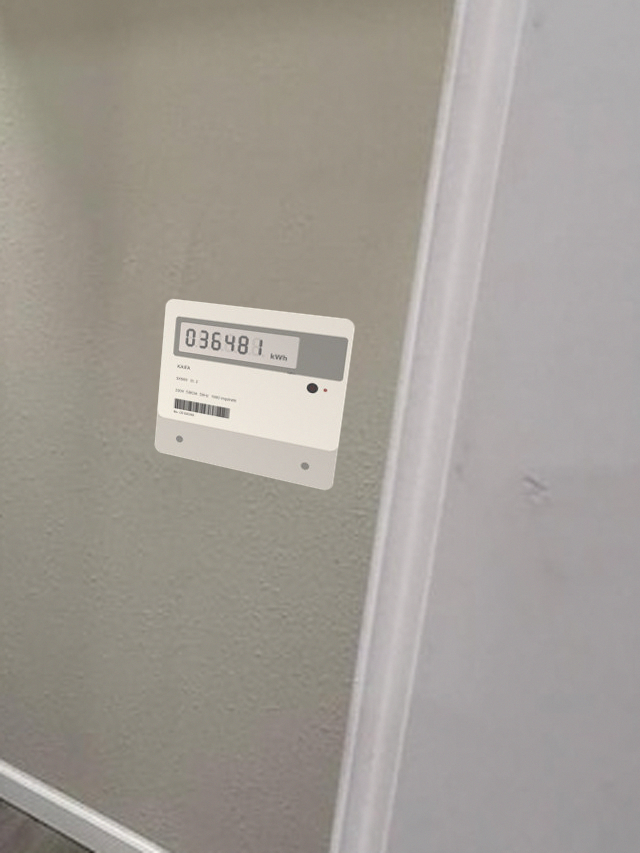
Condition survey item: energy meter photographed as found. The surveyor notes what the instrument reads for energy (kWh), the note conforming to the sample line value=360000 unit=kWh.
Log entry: value=36481 unit=kWh
